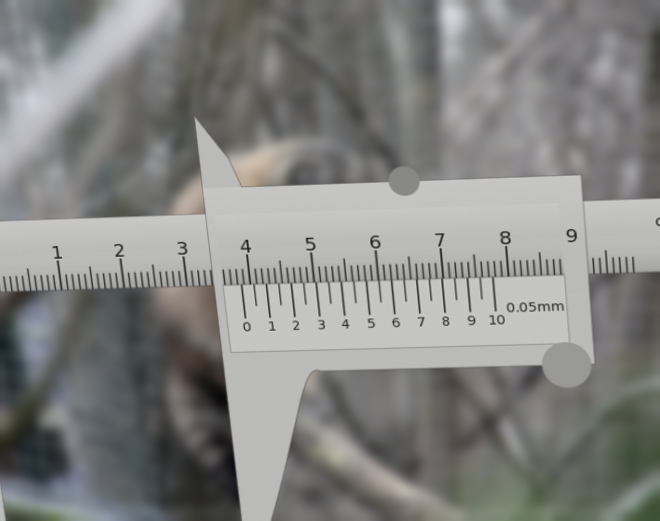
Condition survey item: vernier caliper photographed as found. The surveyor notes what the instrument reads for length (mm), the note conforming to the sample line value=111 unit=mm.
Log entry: value=38.6 unit=mm
